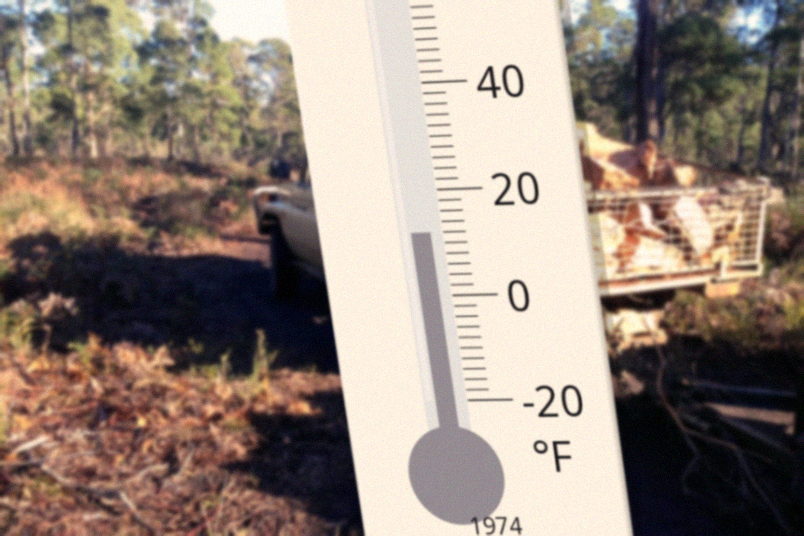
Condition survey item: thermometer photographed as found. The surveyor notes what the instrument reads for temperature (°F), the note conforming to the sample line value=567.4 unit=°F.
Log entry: value=12 unit=°F
